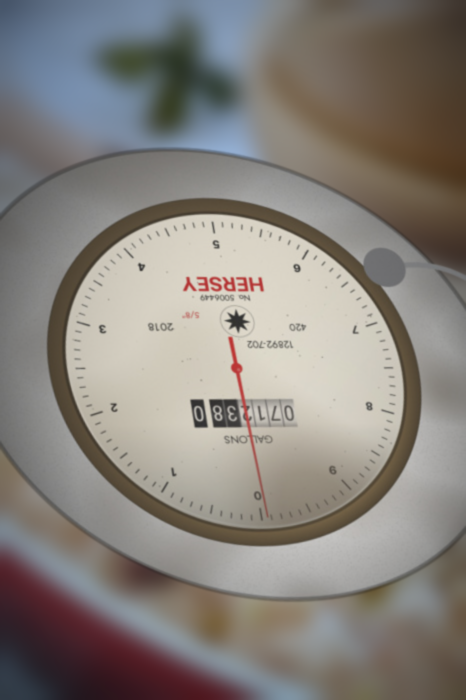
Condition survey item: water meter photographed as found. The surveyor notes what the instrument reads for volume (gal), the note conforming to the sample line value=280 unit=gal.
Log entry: value=712379.9 unit=gal
